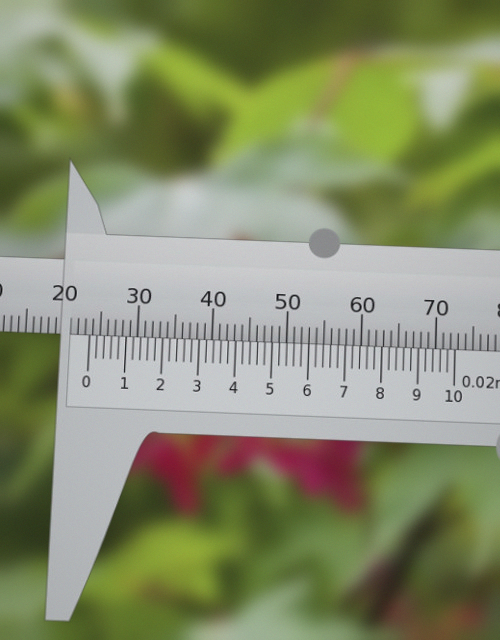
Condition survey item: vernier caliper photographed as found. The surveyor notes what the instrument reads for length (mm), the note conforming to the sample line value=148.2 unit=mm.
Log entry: value=23.6 unit=mm
